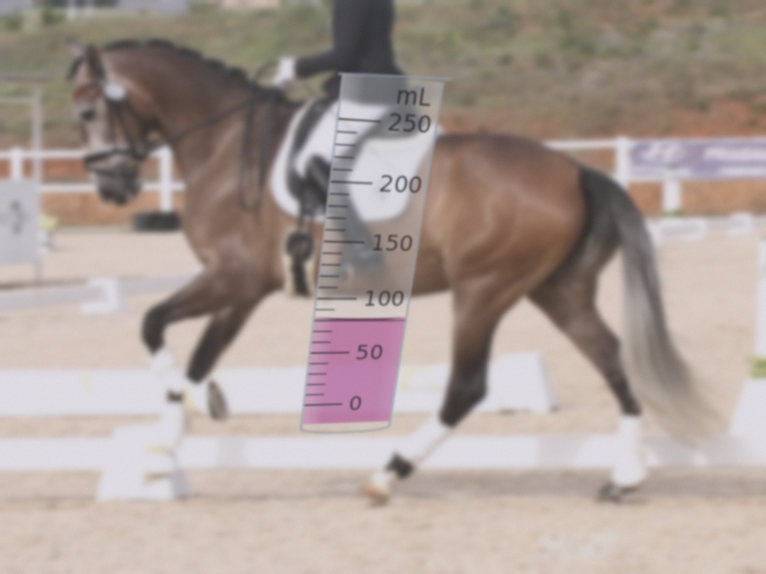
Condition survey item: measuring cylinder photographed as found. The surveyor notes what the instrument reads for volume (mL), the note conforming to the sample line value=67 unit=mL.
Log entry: value=80 unit=mL
